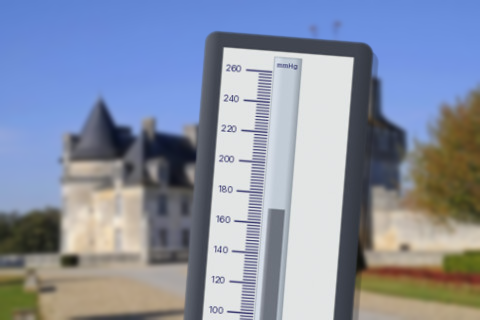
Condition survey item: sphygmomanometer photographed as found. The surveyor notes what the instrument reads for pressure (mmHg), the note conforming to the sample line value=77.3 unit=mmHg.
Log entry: value=170 unit=mmHg
